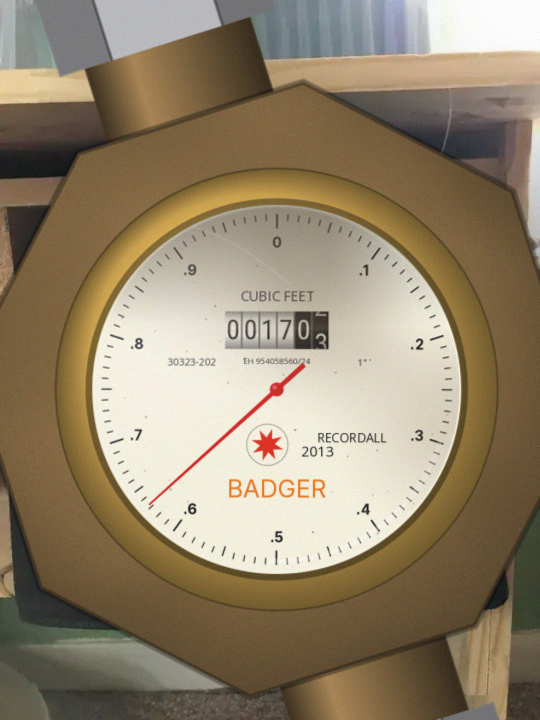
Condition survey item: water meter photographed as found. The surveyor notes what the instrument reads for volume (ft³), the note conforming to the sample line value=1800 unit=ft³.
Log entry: value=1702.63 unit=ft³
